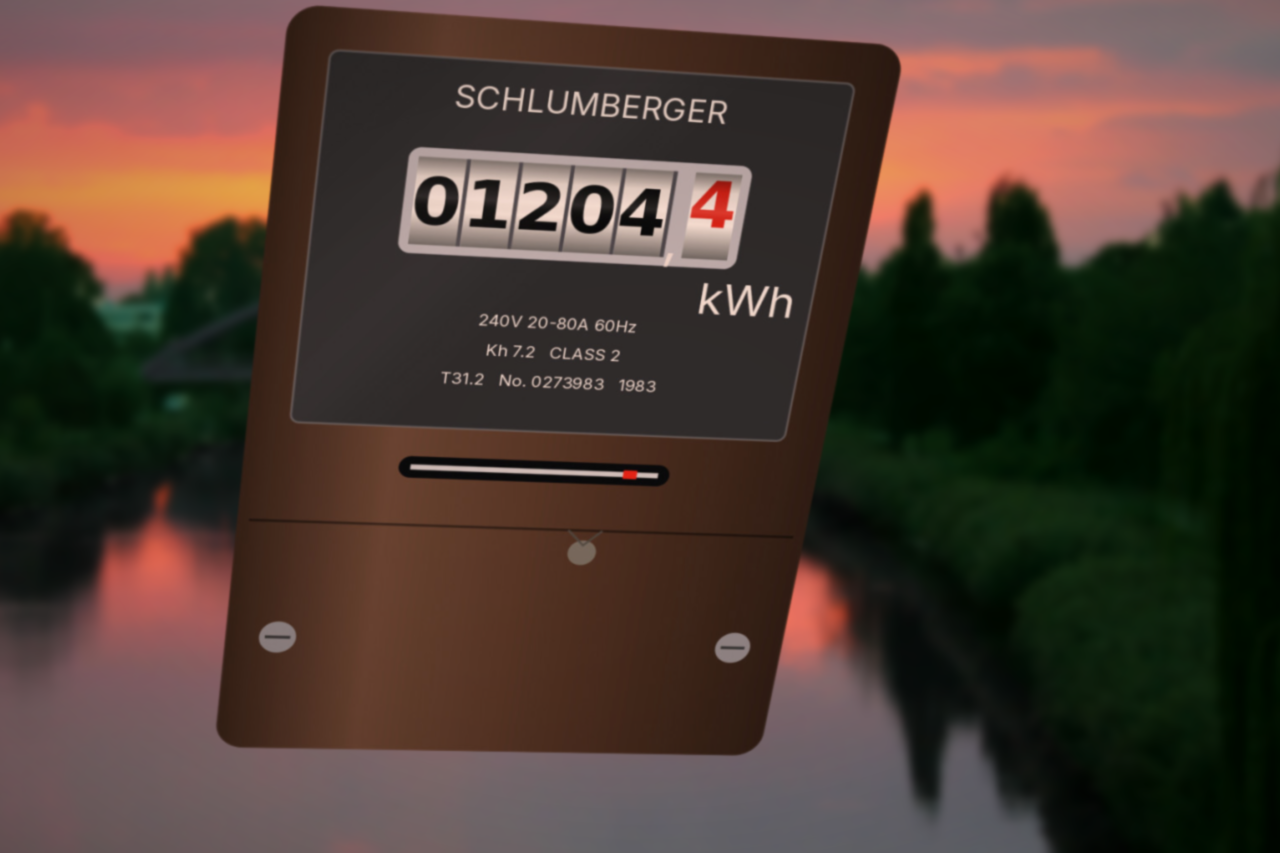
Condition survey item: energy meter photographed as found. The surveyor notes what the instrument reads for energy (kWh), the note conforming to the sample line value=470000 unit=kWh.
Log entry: value=1204.4 unit=kWh
